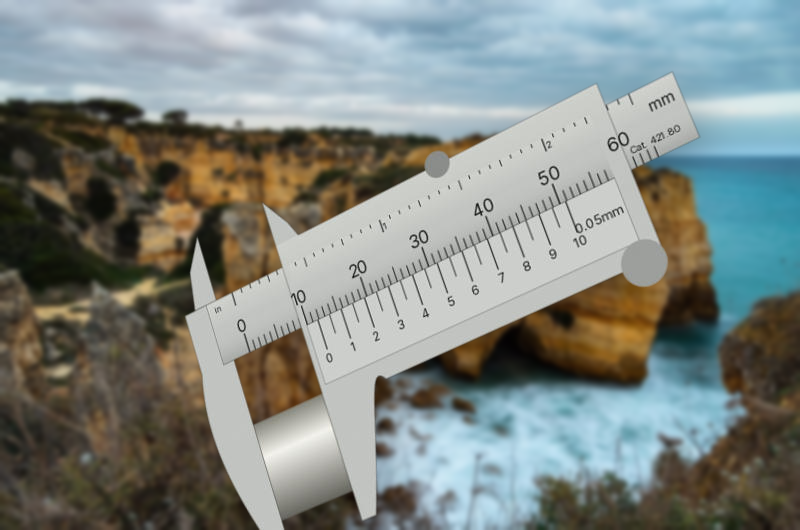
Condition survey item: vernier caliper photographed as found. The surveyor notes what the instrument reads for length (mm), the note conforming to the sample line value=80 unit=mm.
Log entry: value=11.8 unit=mm
